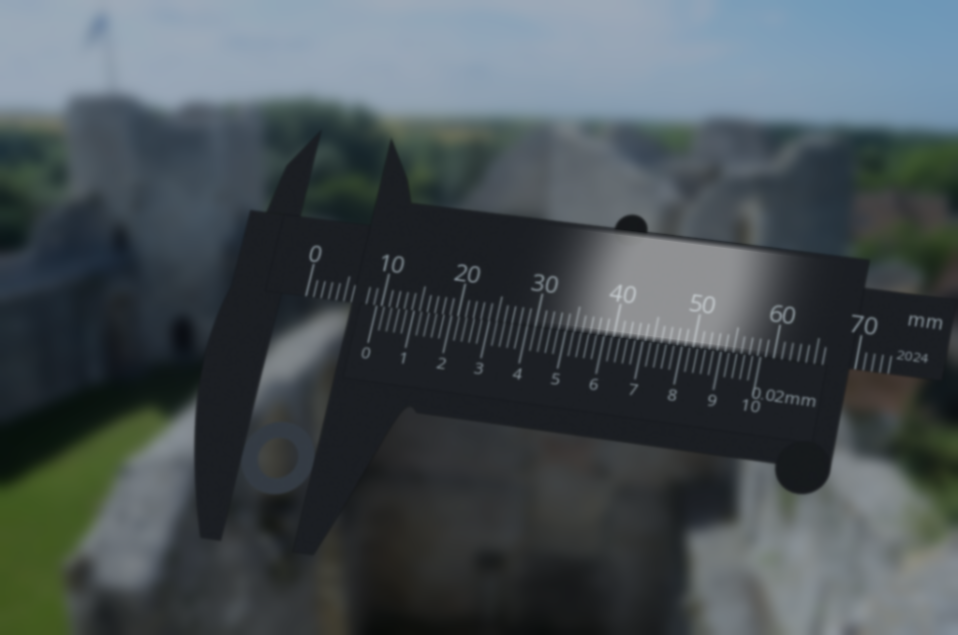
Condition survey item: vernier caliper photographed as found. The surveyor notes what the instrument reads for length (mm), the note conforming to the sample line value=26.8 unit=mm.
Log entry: value=9.4 unit=mm
